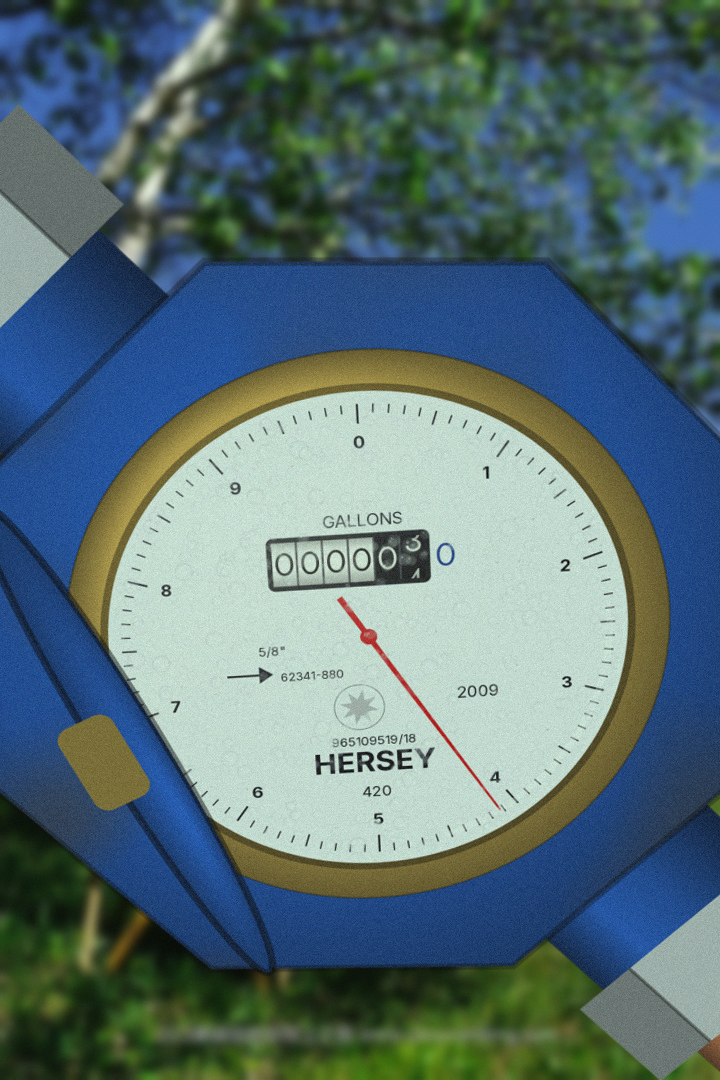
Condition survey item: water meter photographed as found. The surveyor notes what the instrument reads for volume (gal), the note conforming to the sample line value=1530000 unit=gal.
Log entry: value=34.1 unit=gal
